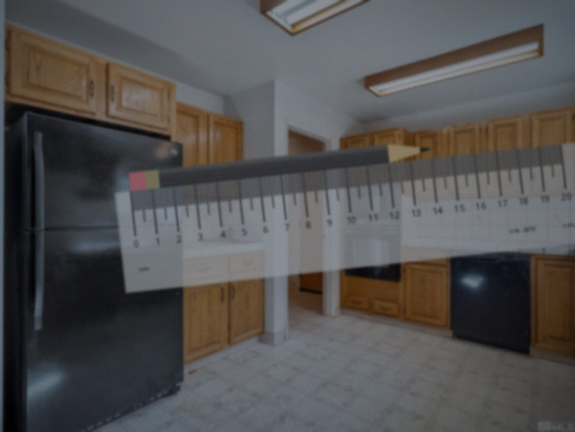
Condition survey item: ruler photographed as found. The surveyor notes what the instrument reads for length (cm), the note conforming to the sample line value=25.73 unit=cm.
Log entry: value=14 unit=cm
